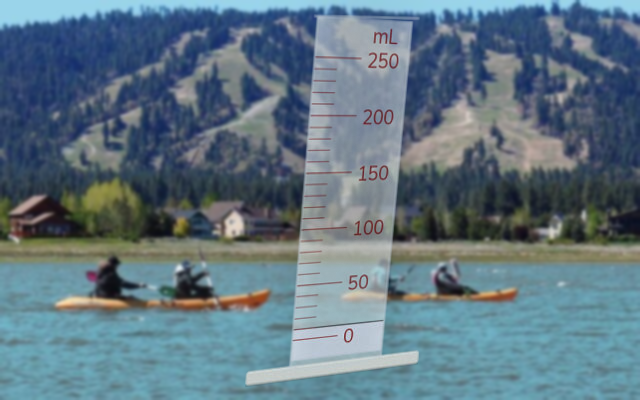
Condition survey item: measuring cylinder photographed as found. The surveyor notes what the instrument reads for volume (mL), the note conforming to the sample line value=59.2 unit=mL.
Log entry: value=10 unit=mL
